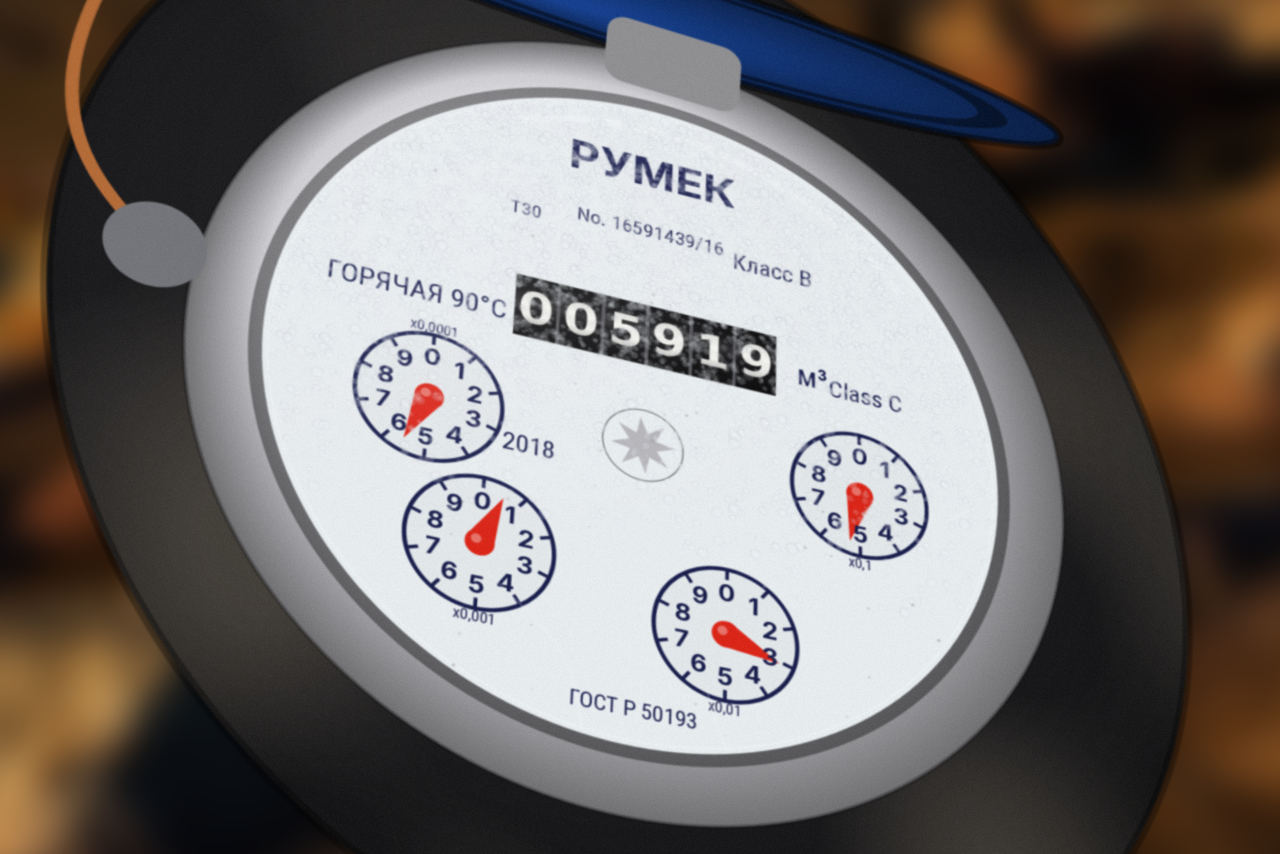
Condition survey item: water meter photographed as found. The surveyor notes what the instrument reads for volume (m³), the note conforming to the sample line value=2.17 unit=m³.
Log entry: value=5919.5305 unit=m³
